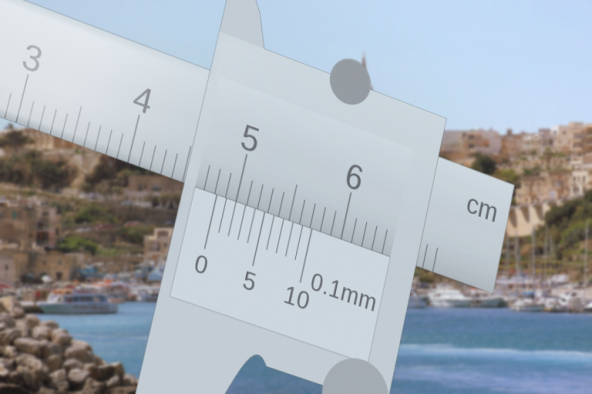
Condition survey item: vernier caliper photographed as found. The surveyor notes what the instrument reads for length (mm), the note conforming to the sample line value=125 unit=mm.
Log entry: value=48.2 unit=mm
